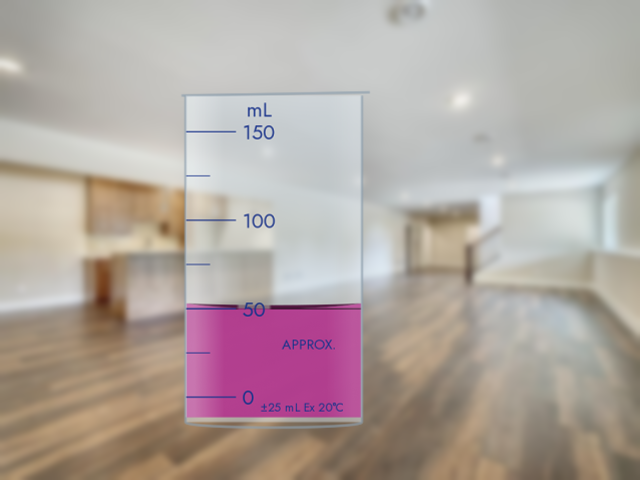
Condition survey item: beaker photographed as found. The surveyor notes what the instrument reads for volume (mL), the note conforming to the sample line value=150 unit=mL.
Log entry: value=50 unit=mL
